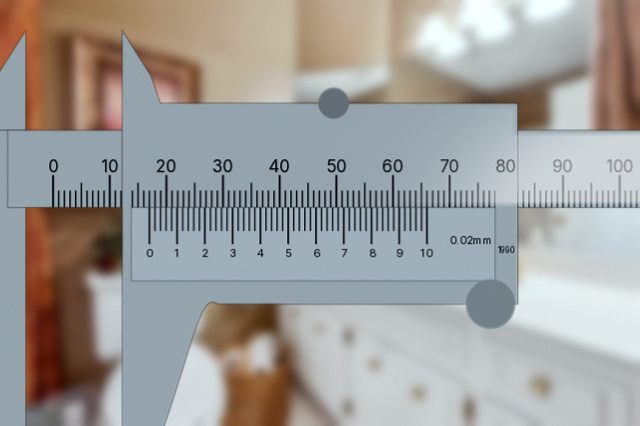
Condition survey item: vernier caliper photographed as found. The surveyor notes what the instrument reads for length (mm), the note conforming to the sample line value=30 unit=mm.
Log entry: value=17.0 unit=mm
